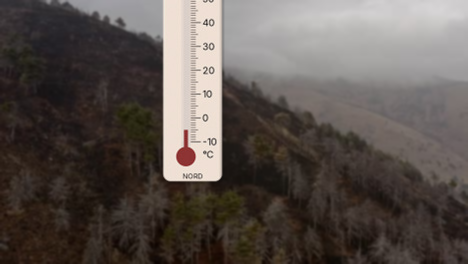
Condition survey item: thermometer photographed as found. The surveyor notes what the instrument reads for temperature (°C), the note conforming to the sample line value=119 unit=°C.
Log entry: value=-5 unit=°C
